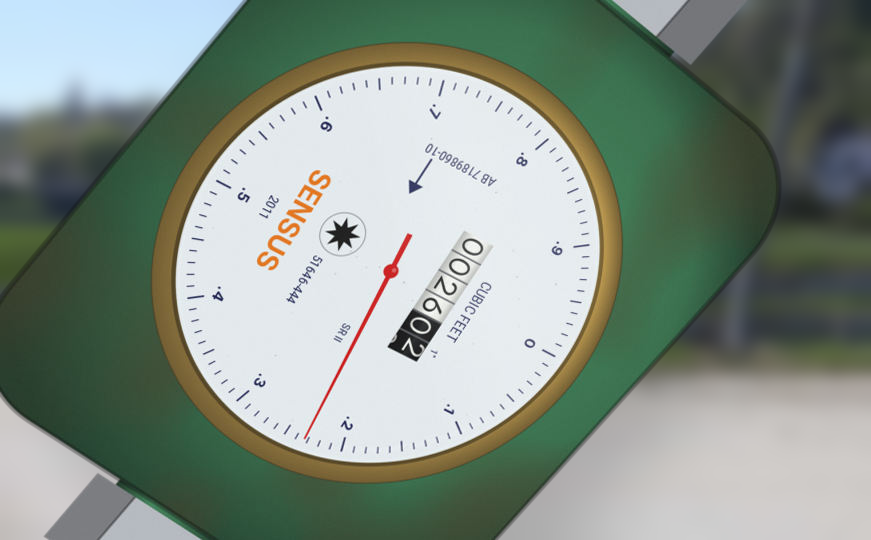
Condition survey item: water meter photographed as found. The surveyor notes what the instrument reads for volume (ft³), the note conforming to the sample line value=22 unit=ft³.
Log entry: value=2602.23 unit=ft³
